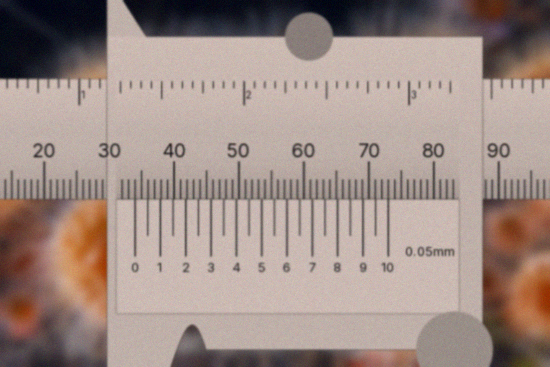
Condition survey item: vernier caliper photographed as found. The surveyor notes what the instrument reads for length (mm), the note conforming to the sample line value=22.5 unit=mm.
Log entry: value=34.0 unit=mm
